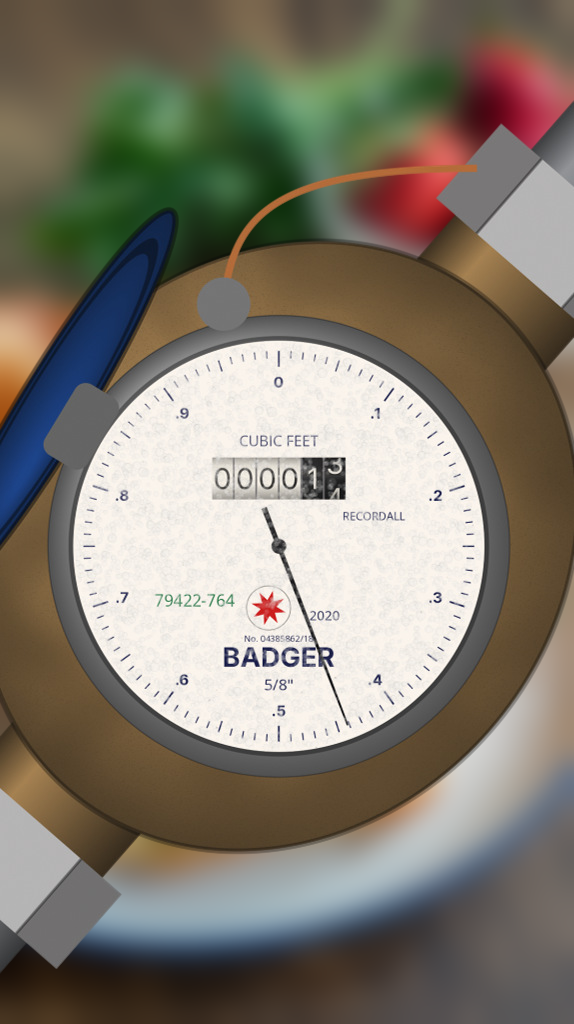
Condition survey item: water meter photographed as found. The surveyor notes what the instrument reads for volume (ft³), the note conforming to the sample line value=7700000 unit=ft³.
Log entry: value=13.44 unit=ft³
